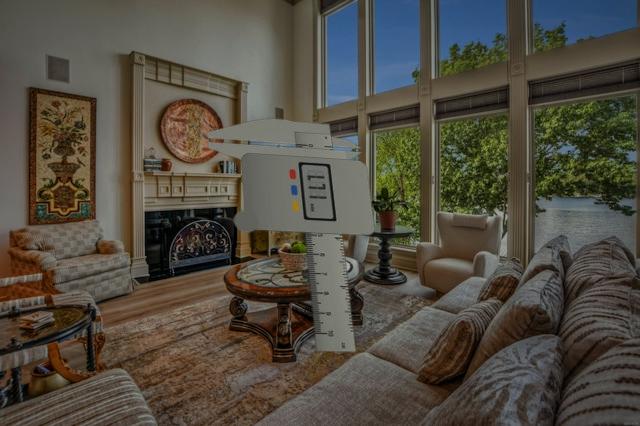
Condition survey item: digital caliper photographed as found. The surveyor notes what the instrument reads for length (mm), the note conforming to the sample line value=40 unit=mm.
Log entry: value=1.71 unit=mm
